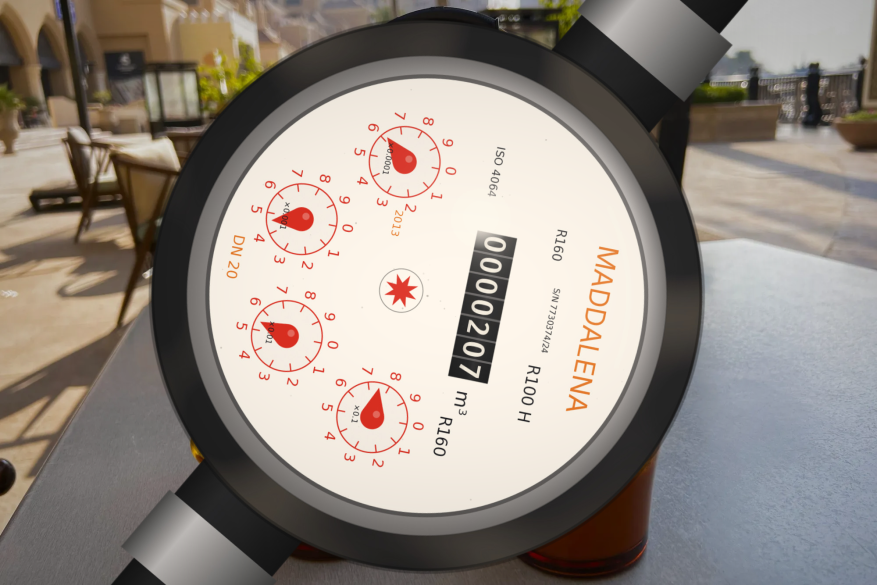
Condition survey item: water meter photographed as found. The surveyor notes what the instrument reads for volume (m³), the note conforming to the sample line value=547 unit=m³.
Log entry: value=207.7546 unit=m³
